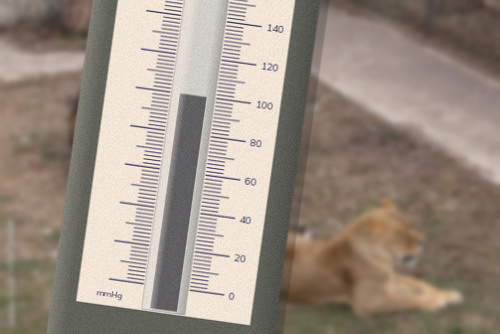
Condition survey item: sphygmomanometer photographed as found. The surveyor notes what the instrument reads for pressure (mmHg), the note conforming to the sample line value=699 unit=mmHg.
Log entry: value=100 unit=mmHg
